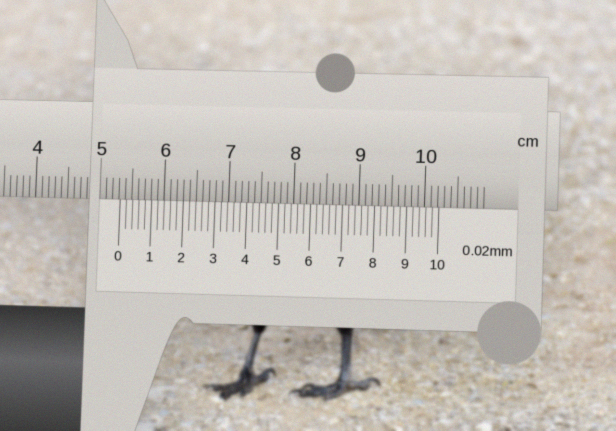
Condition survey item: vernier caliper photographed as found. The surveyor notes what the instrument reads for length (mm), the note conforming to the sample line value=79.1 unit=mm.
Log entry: value=53.2 unit=mm
